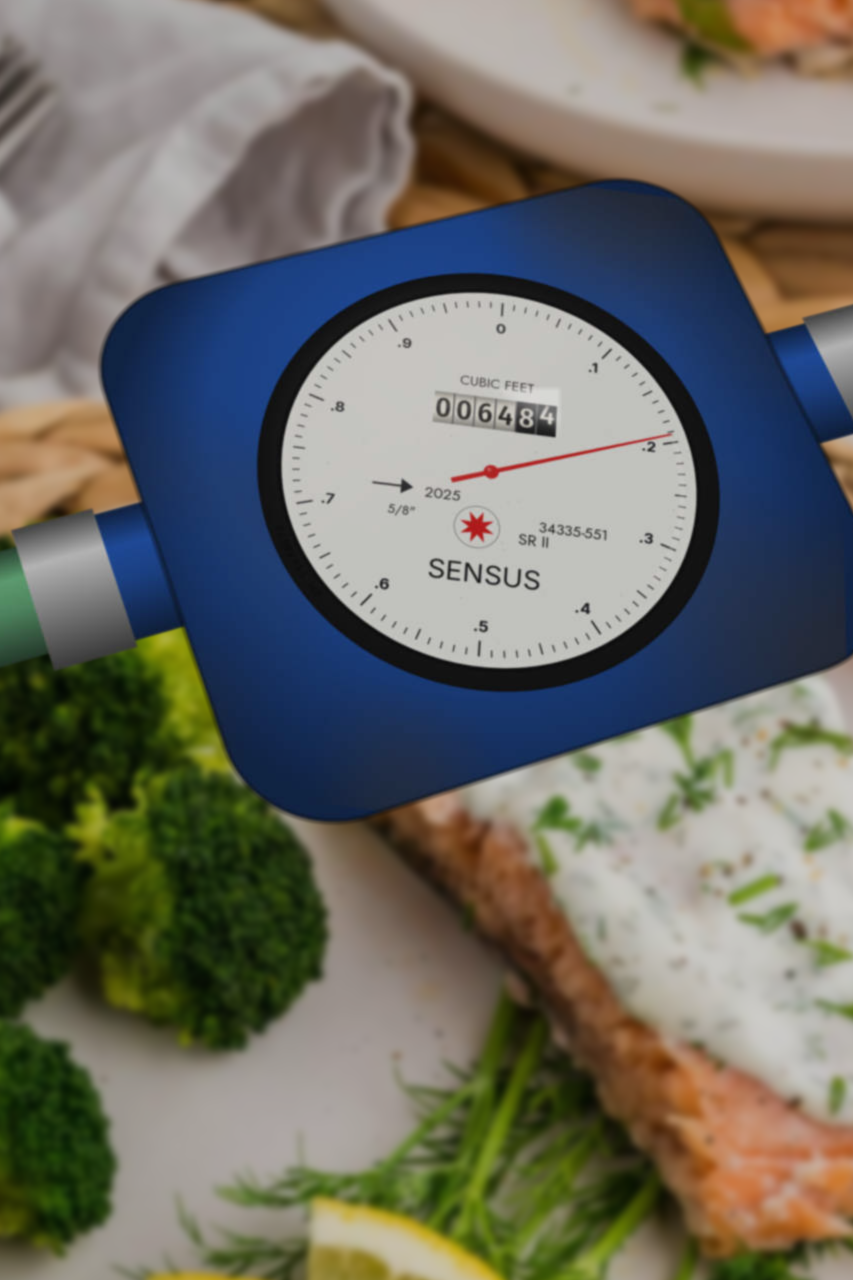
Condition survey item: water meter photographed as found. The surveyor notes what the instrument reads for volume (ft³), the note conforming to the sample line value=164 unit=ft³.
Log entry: value=6484.19 unit=ft³
